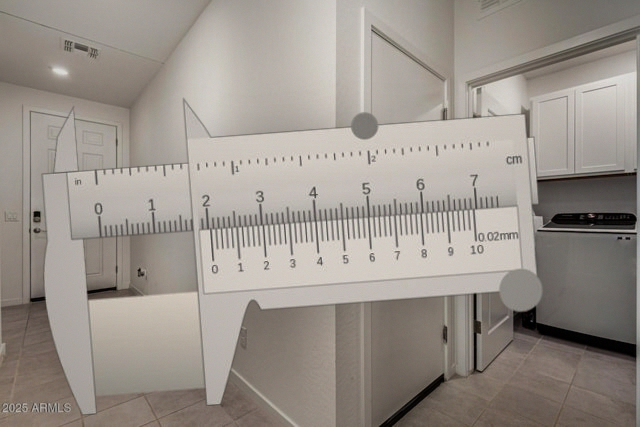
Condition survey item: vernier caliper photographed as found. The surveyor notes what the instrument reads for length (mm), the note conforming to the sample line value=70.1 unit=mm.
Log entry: value=20.5 unit=mm
